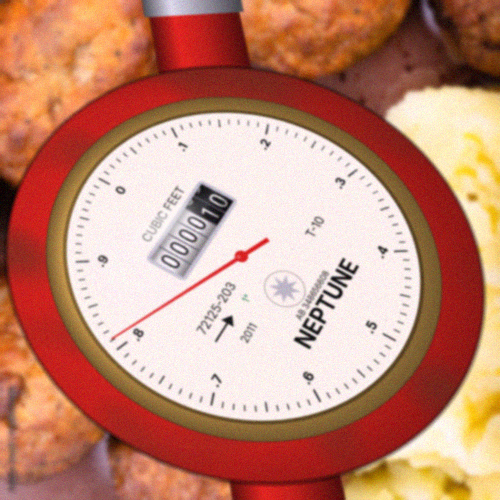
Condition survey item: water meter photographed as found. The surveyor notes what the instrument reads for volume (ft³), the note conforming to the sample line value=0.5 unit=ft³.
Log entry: value=9.81 unit=ft³
